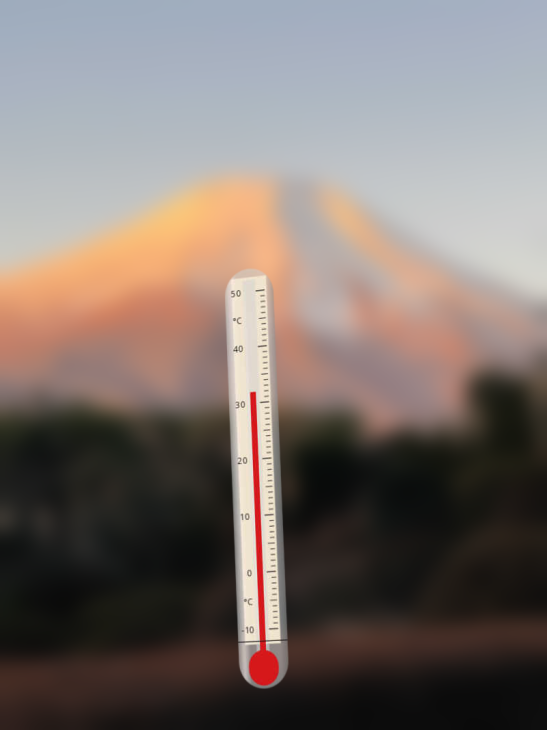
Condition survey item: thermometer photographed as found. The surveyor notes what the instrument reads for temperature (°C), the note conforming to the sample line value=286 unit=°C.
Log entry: value=32 unit=°C
